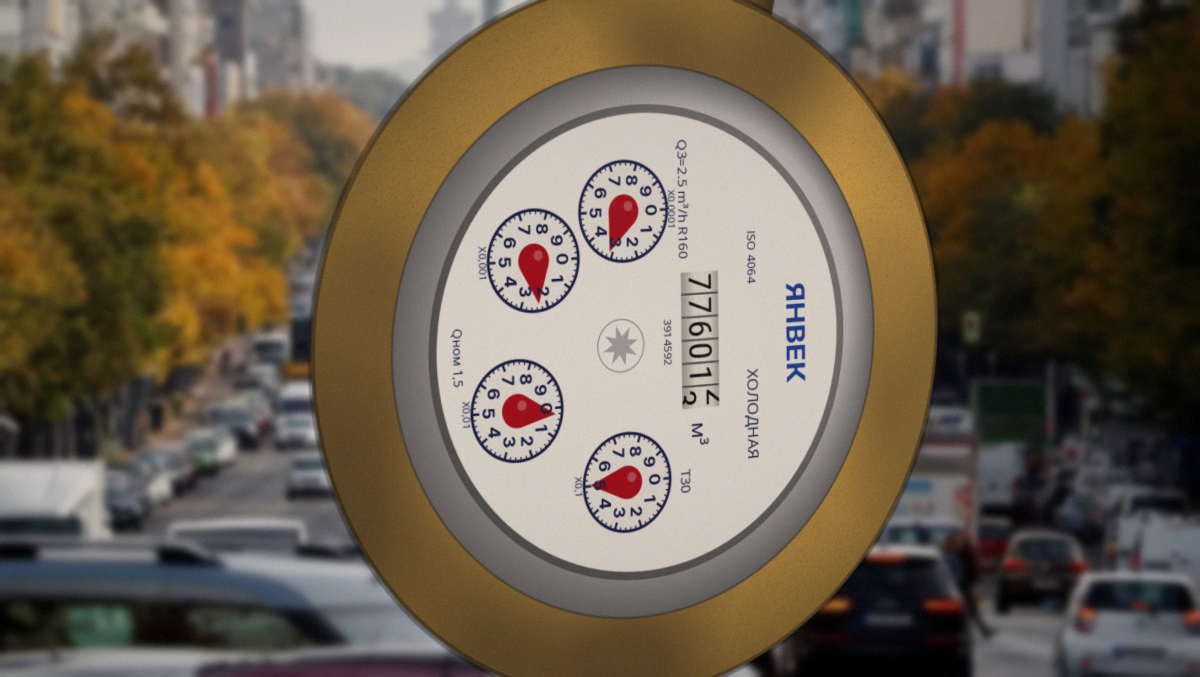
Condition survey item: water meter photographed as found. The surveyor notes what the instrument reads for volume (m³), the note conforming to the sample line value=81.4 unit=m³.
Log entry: value=776012.5023 unit=m³
